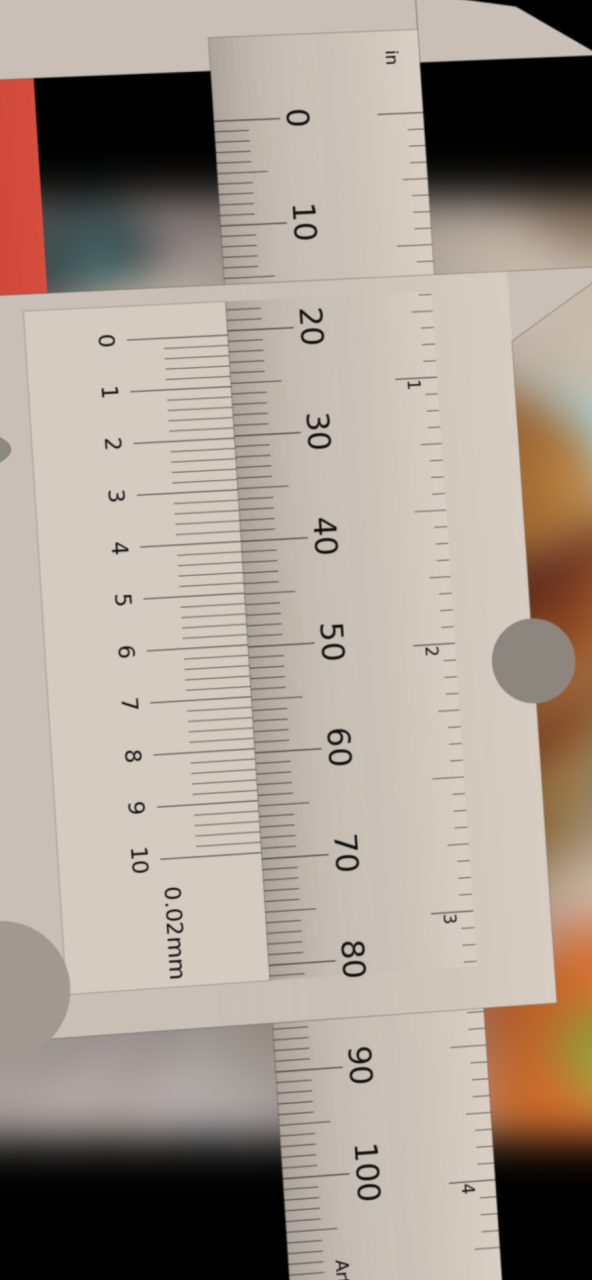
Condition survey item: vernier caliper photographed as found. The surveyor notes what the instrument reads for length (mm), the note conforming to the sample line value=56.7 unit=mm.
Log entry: value=20.4 unit=mm
